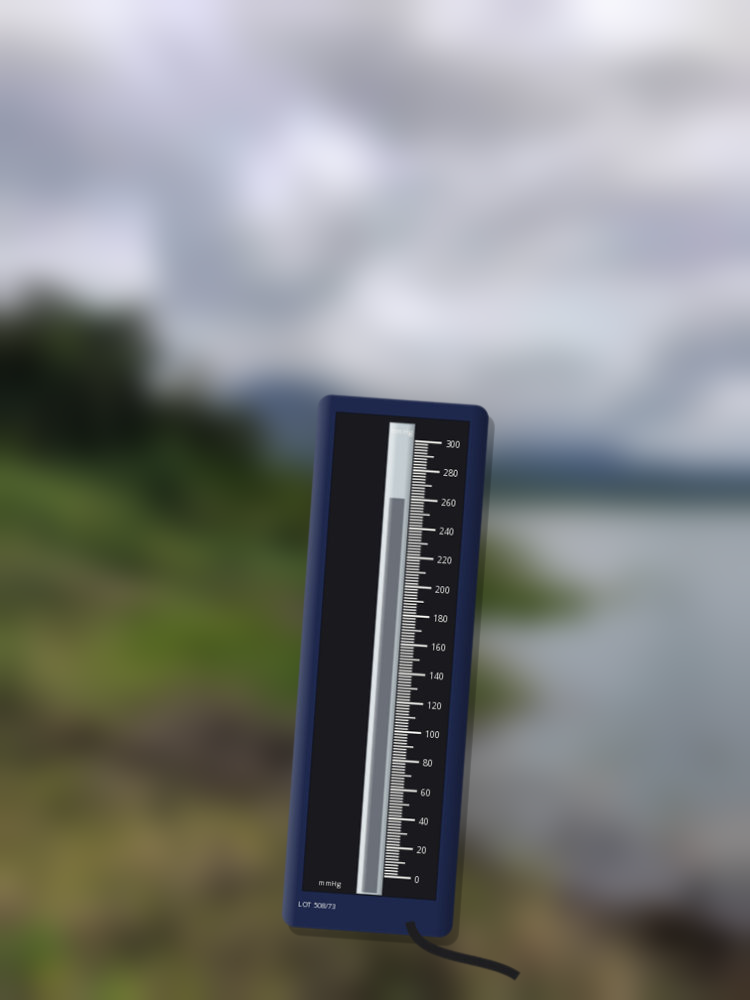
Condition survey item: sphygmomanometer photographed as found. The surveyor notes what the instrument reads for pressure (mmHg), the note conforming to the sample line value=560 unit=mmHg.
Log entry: value=260 unit=mmHg
